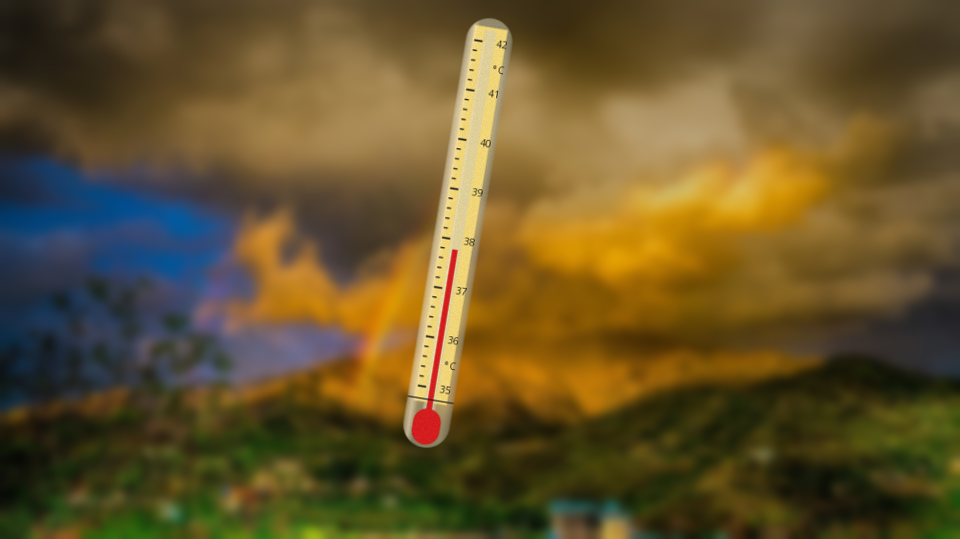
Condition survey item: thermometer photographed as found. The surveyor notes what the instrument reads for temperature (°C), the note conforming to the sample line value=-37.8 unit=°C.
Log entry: value=37.8 unit=°C
